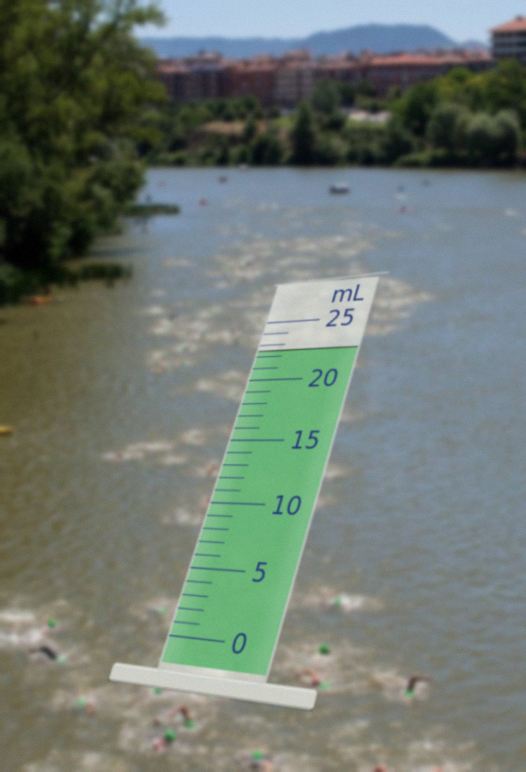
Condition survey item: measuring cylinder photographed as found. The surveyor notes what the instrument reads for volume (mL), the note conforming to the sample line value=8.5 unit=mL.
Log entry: value=22.5 unit=mL
